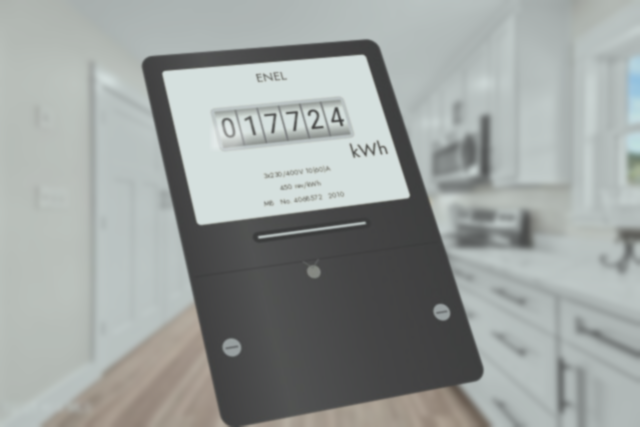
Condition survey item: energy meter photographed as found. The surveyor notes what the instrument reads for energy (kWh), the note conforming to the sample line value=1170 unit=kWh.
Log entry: value=17724 unit=kWh
